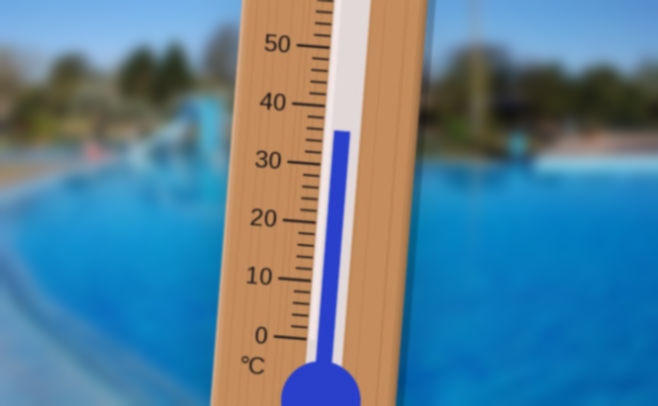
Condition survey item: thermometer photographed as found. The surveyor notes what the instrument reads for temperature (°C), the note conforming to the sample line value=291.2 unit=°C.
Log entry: value=36 unit=°C
